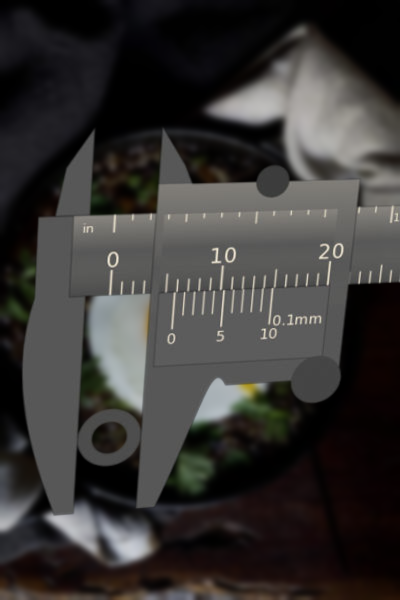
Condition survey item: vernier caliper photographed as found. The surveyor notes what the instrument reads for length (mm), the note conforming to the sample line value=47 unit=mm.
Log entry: value=5.8 unit=mm
